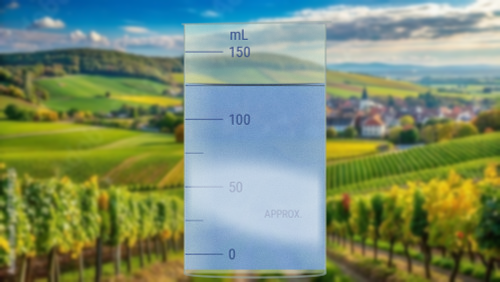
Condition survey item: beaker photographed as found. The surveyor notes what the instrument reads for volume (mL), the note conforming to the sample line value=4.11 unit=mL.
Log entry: value=125 unit=mL
